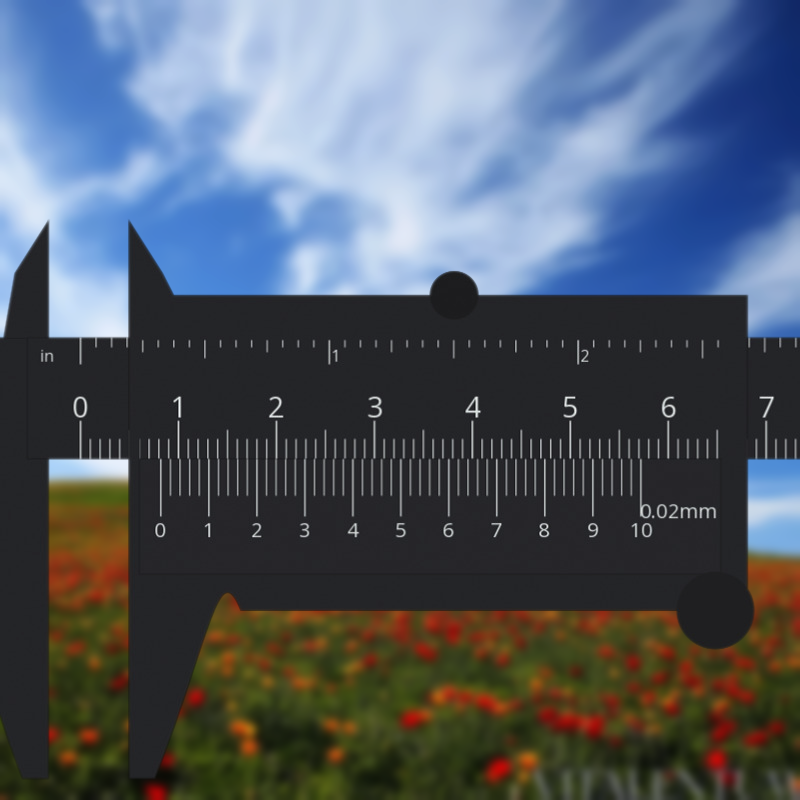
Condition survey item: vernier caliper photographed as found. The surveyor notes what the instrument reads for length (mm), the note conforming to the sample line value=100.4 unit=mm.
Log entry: value=8.2 unit=mm
